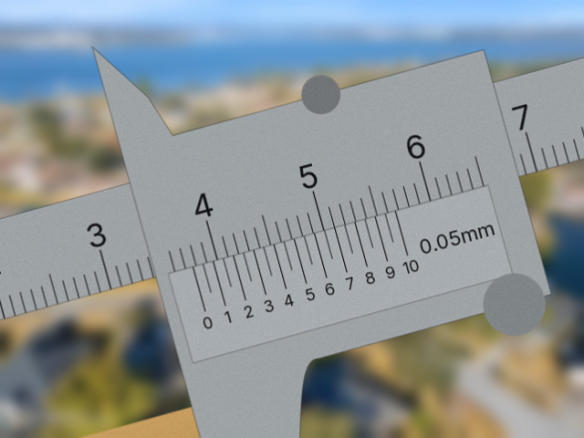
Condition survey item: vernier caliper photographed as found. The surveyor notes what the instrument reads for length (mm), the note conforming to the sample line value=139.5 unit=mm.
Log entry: value=37.7 unit=mm
